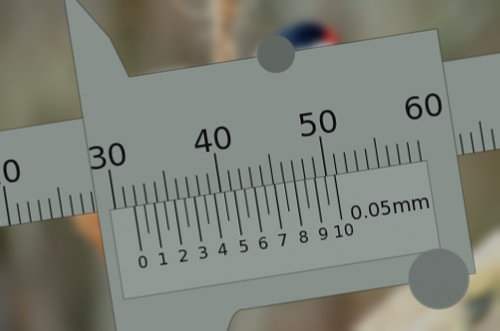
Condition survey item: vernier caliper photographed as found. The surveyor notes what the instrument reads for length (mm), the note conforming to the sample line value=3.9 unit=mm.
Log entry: value=31.8 unit=mm
